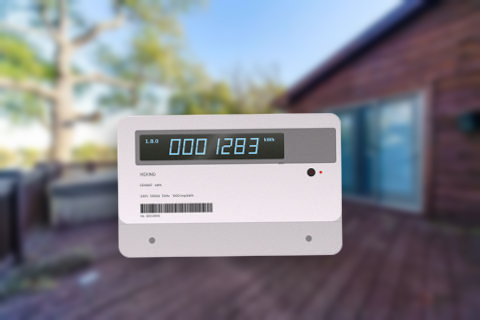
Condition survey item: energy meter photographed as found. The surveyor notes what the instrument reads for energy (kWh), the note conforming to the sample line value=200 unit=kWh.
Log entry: value=1283 unit=kWh
